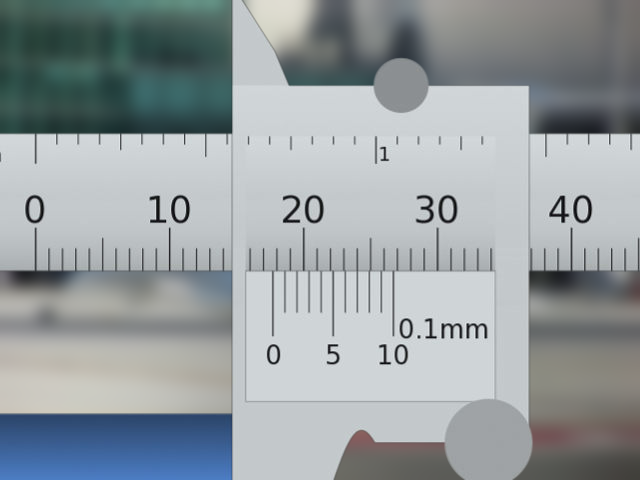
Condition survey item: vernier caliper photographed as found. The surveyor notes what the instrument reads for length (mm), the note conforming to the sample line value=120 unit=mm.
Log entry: value=17.7 unit=mm
